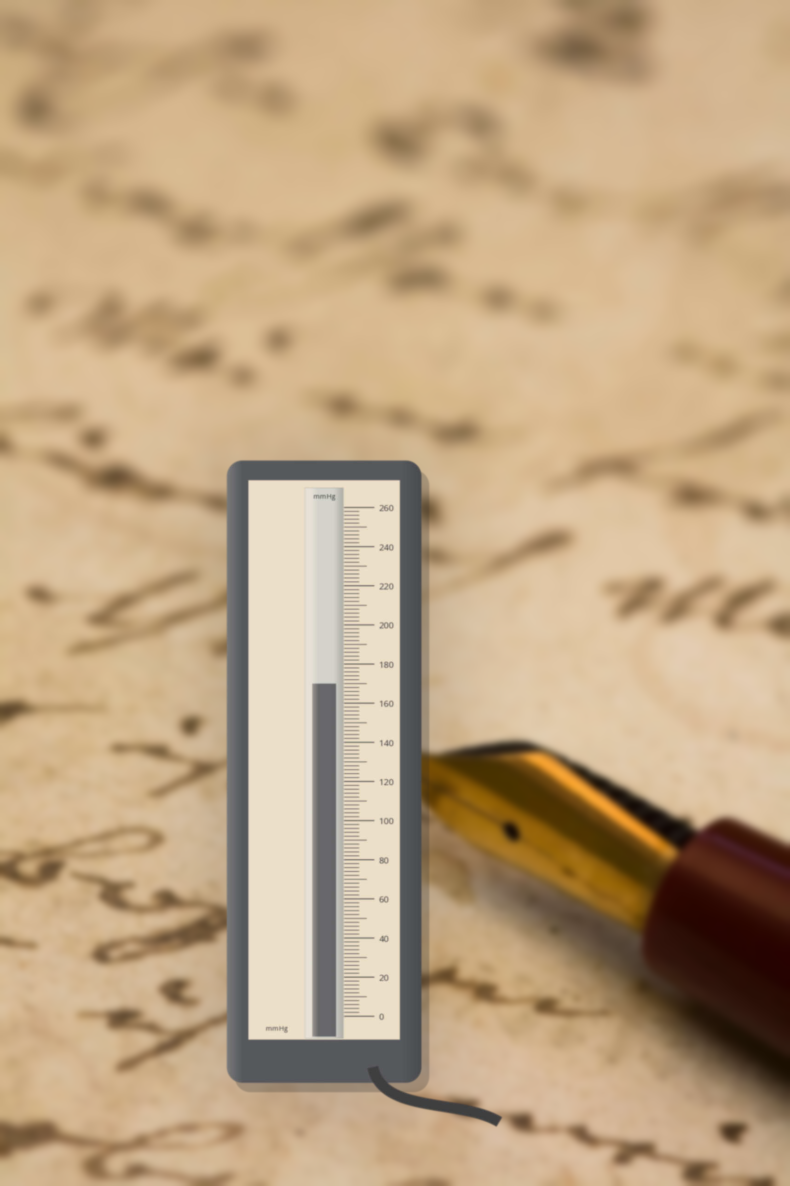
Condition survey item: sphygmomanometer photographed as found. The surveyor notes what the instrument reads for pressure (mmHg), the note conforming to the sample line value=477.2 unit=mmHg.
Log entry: value=170 unit=mmHg
